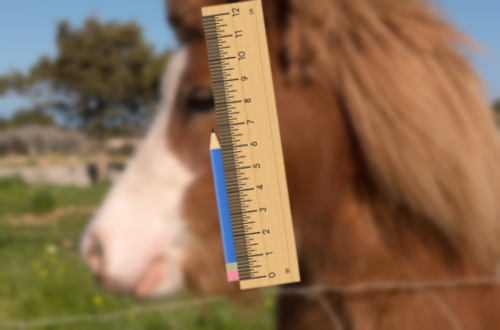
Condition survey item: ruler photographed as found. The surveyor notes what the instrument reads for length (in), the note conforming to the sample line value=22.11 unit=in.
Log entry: value=7 unit=in
